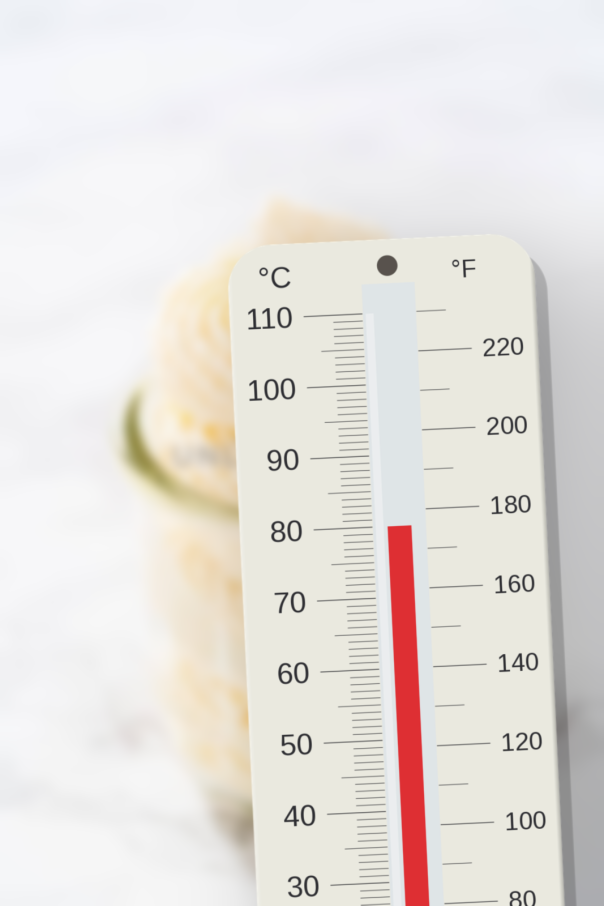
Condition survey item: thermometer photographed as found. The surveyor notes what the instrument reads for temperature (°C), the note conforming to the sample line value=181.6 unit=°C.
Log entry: value=80 unit=°C
